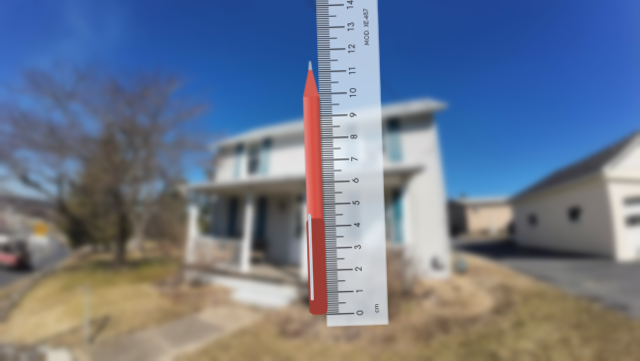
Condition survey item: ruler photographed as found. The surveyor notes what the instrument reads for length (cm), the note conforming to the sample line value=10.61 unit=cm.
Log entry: value=11.5 unit=cm
